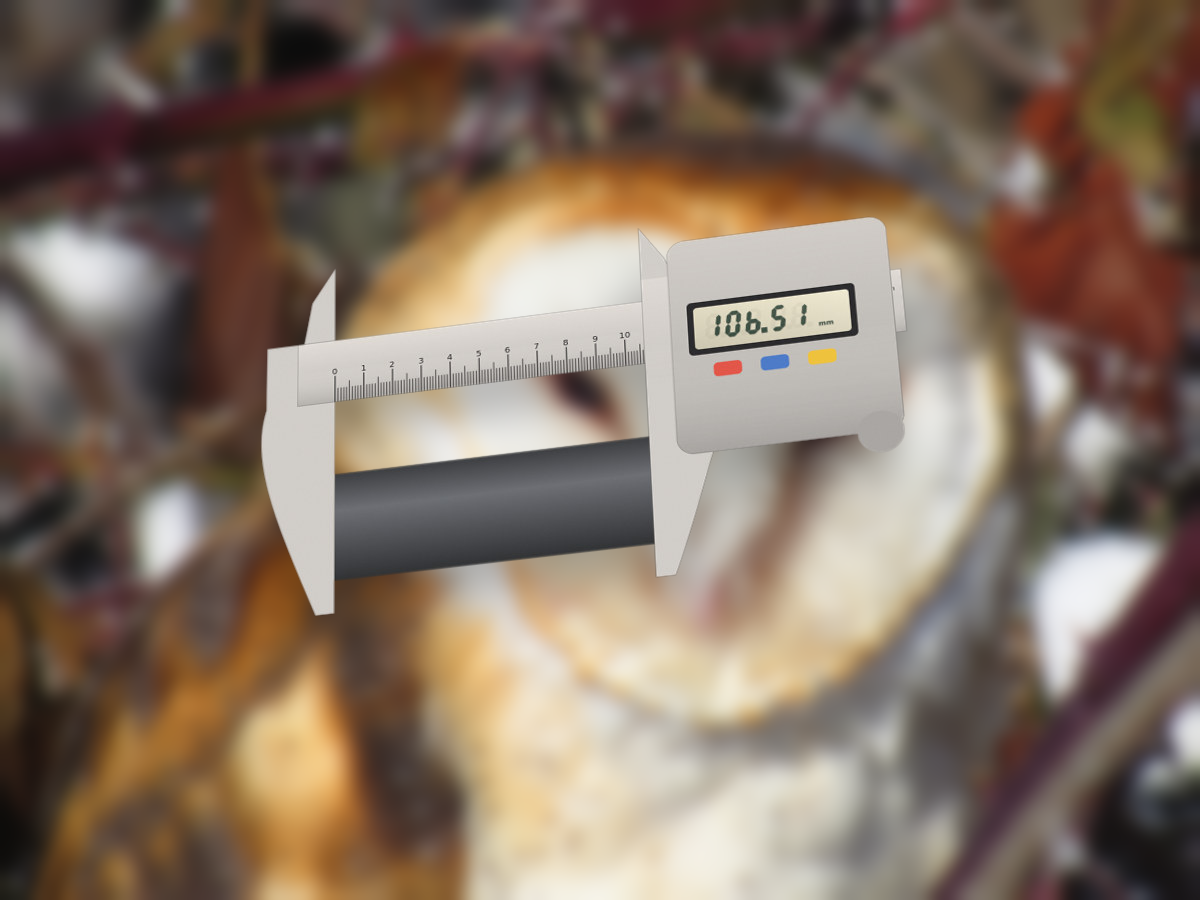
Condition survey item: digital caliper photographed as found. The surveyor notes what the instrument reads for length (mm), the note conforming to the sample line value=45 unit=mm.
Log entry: value=106.51 unit=mm
